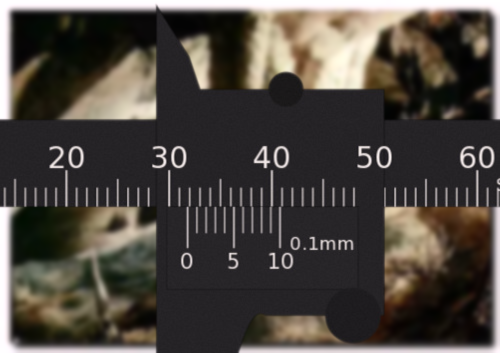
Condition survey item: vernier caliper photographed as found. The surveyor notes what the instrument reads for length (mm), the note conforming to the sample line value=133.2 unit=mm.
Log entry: value=31.8 unit=mm
